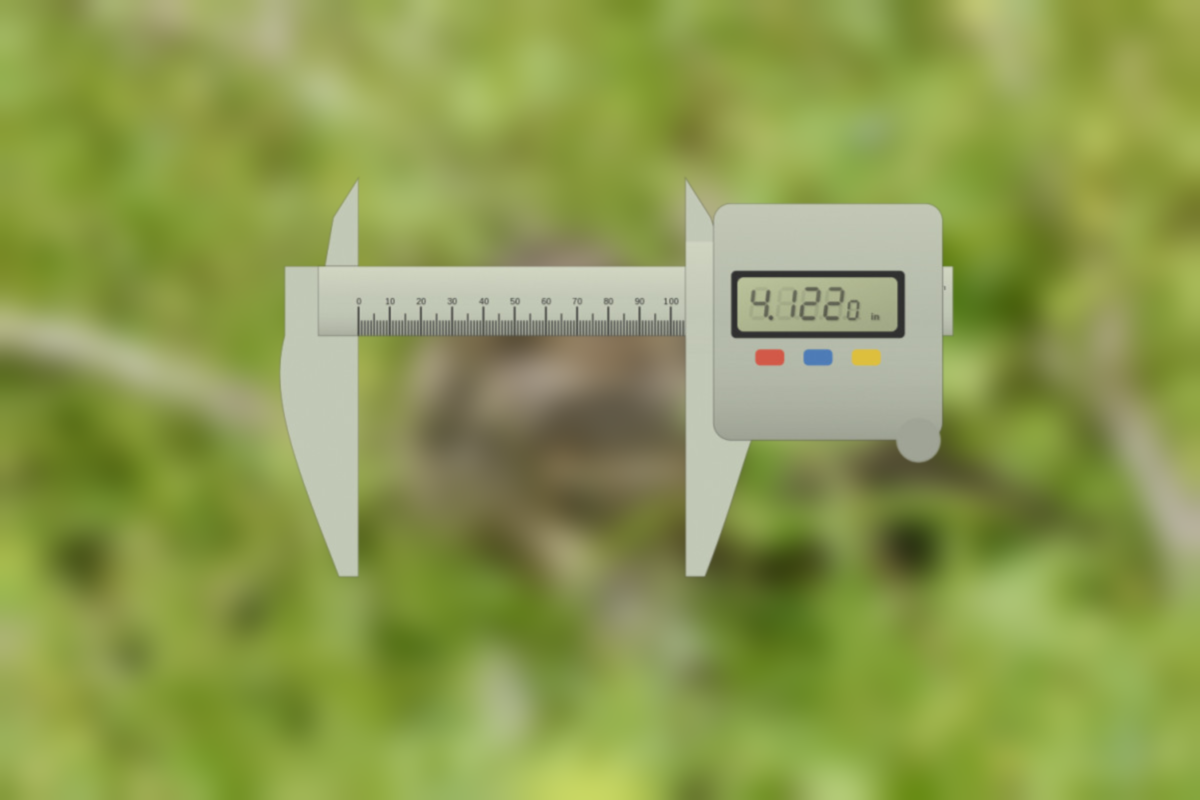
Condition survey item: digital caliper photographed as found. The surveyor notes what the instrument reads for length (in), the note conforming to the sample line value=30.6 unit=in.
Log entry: value=4.1220 unit=in
